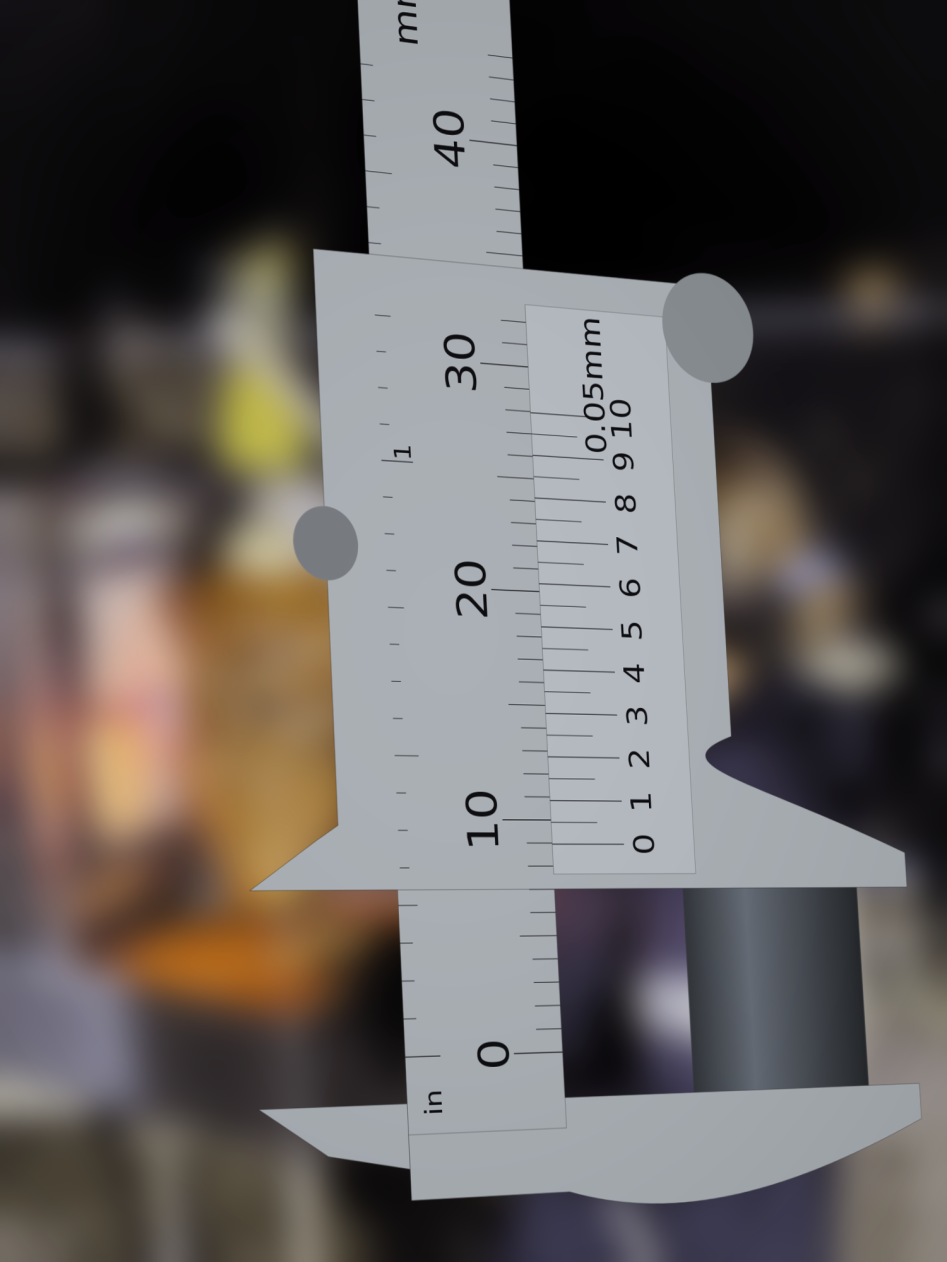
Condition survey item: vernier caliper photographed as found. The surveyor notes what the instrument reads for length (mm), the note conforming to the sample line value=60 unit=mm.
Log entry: value=8.95 unit=mm
